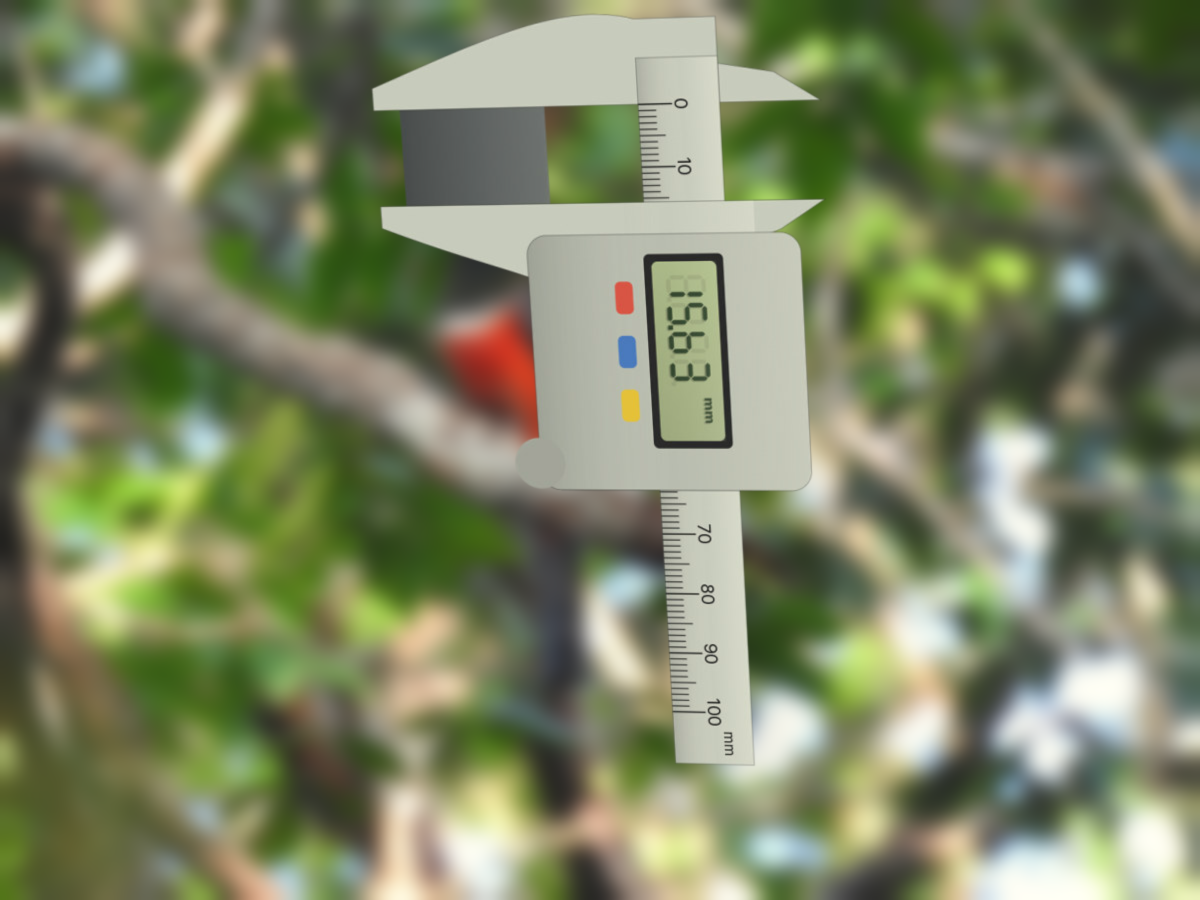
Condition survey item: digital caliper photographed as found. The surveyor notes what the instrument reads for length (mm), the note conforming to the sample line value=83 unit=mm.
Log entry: value=15.63 unit=mm
